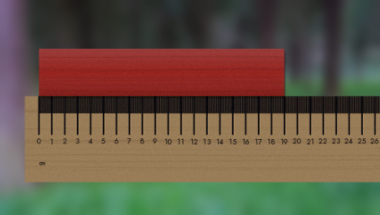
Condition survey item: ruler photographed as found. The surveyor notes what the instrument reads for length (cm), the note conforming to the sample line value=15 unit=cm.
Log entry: value=19 unit=cm
